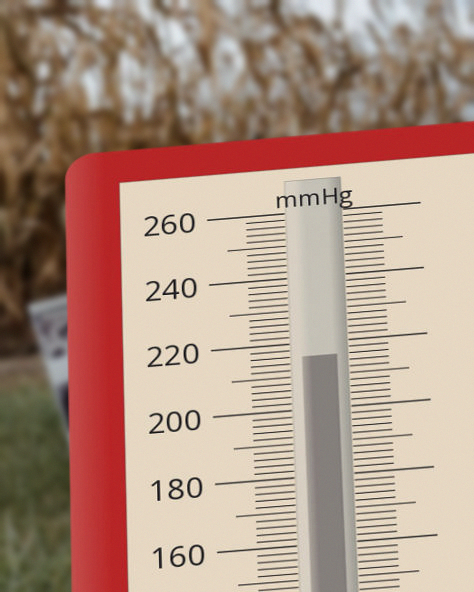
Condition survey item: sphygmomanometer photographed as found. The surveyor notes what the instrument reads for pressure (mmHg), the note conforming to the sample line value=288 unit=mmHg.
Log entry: value=216 unit=mmHg
